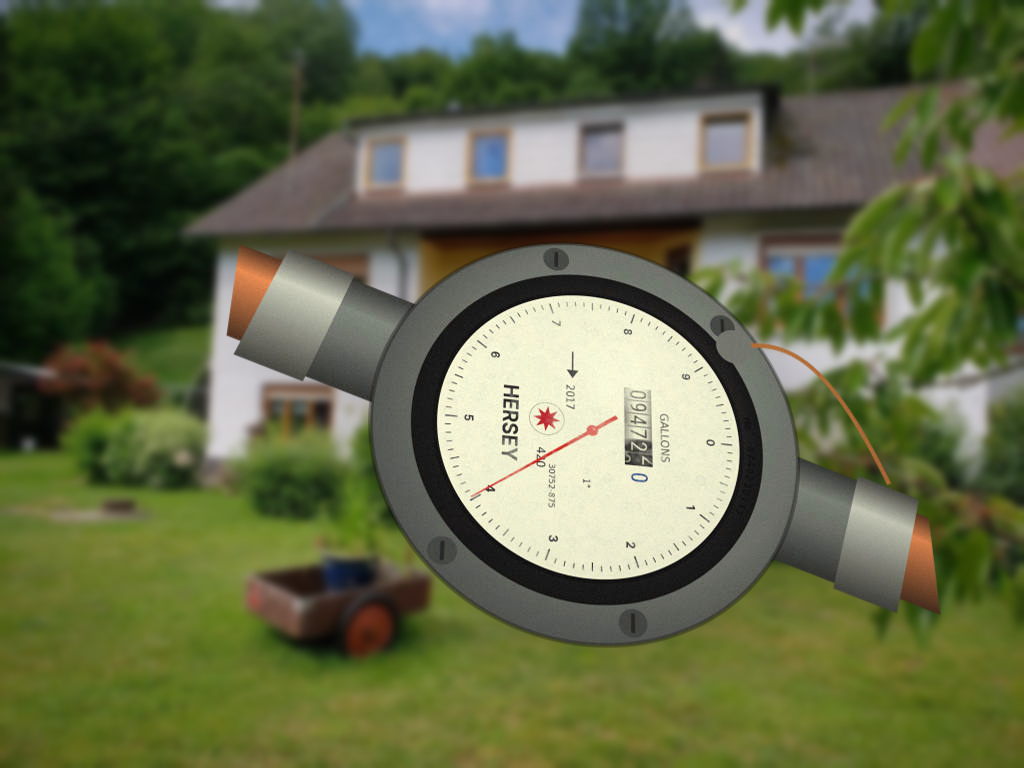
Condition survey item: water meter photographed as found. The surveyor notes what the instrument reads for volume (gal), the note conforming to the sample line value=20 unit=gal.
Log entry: value=947224.0 unit=gal
